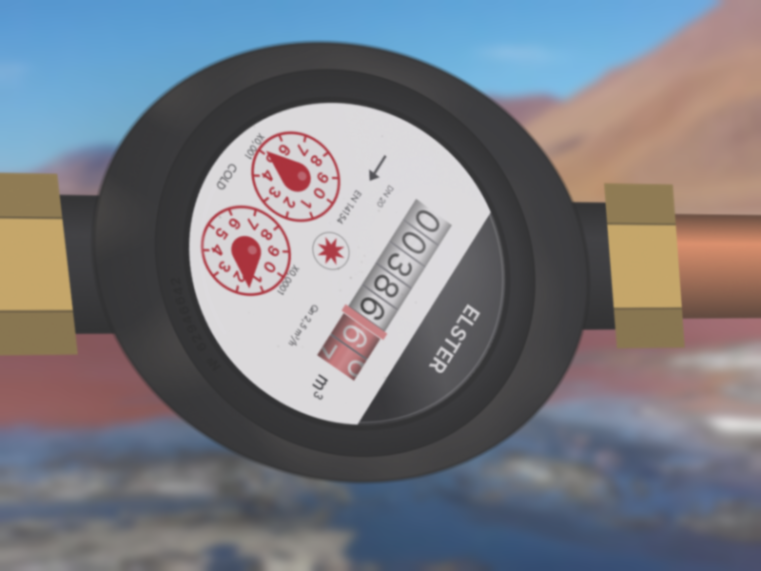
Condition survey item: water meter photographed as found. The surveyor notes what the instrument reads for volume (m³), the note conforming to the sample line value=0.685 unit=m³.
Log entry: value=386.6651 unit=m³
